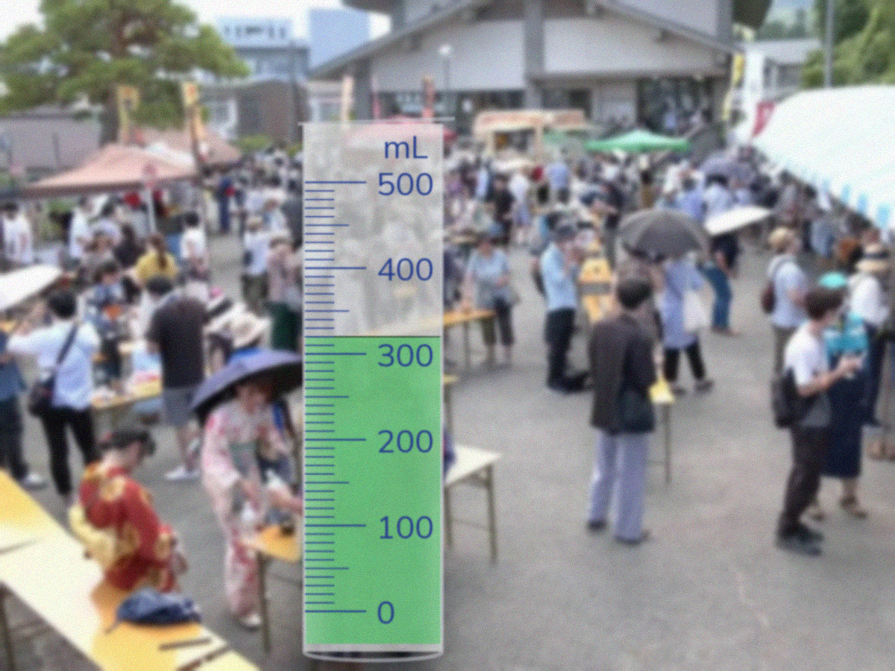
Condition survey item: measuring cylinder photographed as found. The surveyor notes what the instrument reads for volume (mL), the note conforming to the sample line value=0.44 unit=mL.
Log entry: value=320 unit=mL
